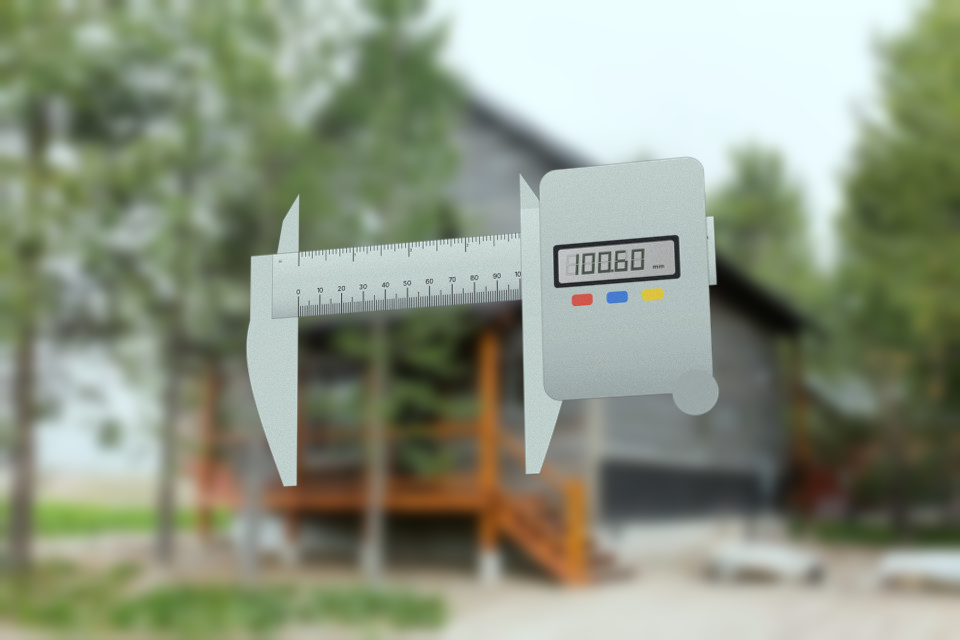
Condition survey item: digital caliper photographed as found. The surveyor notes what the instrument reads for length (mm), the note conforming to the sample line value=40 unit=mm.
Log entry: value=100.60 unit=mm
